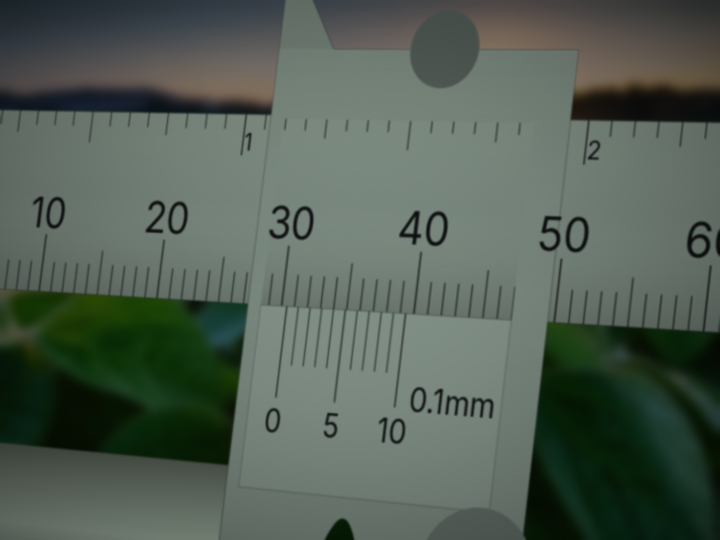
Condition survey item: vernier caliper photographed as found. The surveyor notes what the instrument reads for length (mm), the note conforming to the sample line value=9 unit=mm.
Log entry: value=30.4 unit=mm
